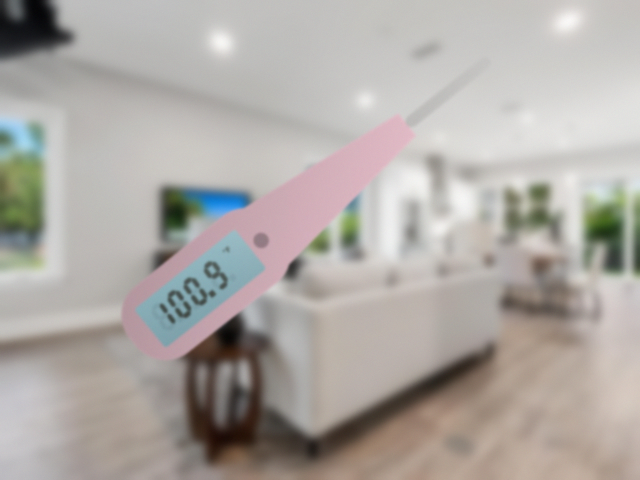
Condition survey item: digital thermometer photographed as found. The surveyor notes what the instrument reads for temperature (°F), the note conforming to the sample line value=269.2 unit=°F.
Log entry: value=100.9 unit=°F
